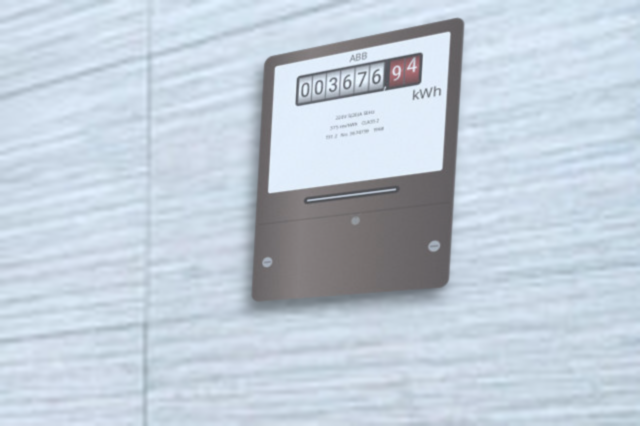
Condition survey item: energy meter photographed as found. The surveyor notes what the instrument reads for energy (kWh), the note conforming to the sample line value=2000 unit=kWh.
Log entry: value=3676.94 unit=kWh
